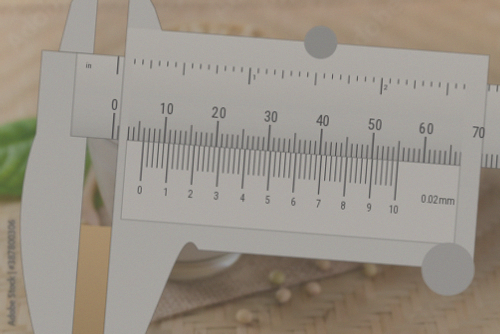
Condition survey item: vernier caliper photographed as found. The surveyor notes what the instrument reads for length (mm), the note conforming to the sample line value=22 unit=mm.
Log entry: value=6.0 unit=mm
